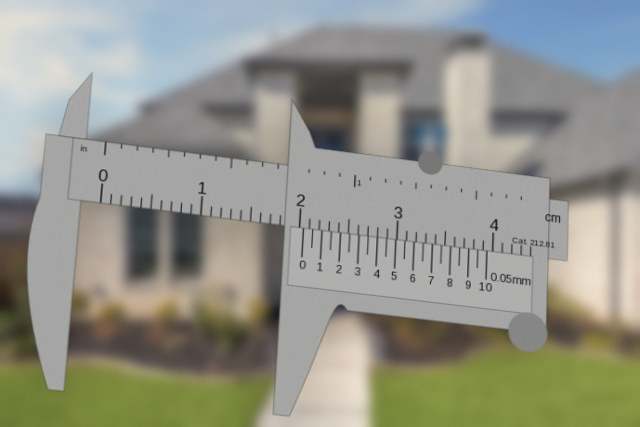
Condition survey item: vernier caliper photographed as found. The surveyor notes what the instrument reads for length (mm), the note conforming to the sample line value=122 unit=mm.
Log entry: value=20.4 unit=mm
